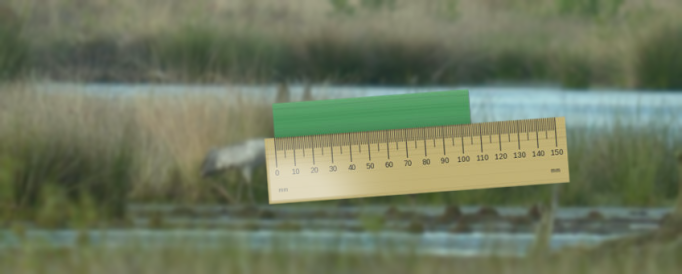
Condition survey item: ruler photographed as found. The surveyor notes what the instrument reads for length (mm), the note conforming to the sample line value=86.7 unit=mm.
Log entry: value=105 unit=mm
